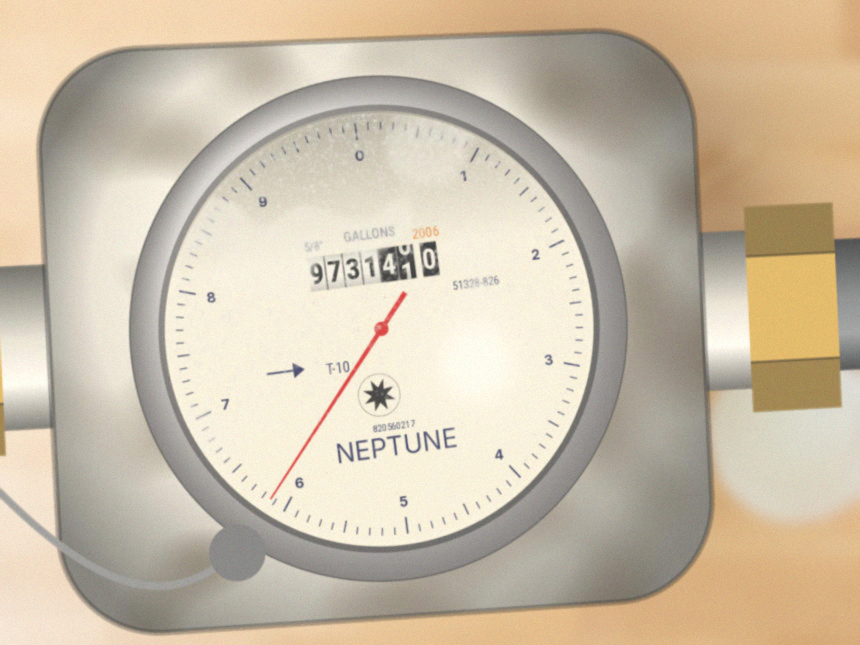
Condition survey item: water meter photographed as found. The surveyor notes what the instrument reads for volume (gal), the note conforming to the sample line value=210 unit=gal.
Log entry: value=9731406.1 unit=gal
